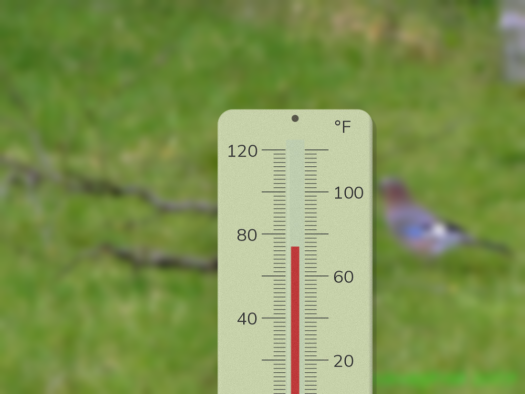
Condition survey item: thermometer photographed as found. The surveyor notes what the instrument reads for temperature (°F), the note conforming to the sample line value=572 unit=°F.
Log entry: value=74 unit=°F
